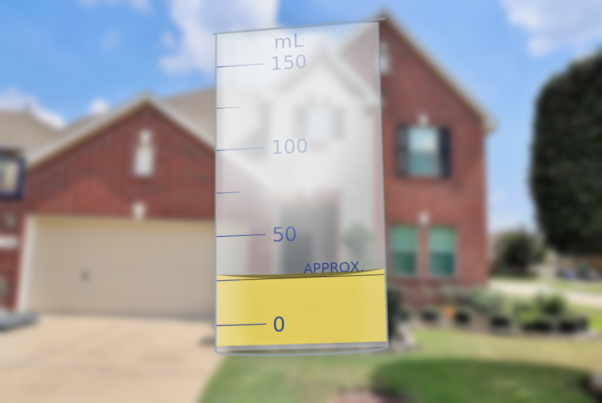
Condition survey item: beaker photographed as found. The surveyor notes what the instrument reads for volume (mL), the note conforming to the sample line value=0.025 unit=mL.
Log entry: value=25 unit=mL
